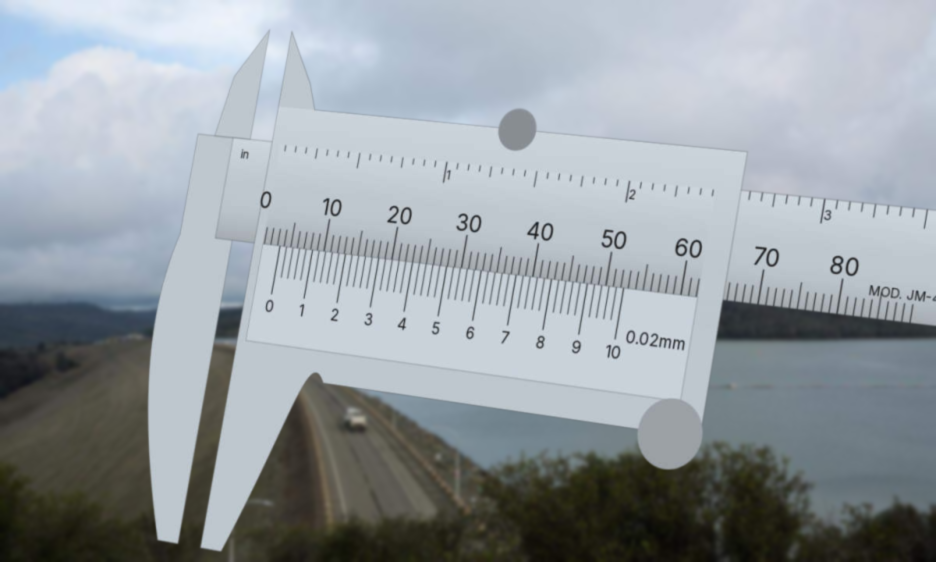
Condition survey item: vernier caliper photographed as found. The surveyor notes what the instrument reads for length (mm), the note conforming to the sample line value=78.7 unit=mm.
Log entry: value=3.4 unit=mm
